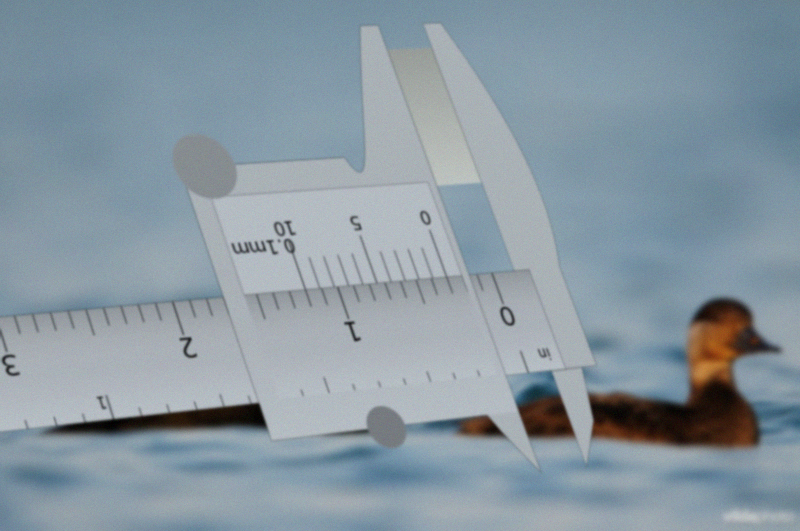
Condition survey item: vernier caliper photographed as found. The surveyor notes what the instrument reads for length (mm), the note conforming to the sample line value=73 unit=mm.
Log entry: value=3.0 unit=mm
